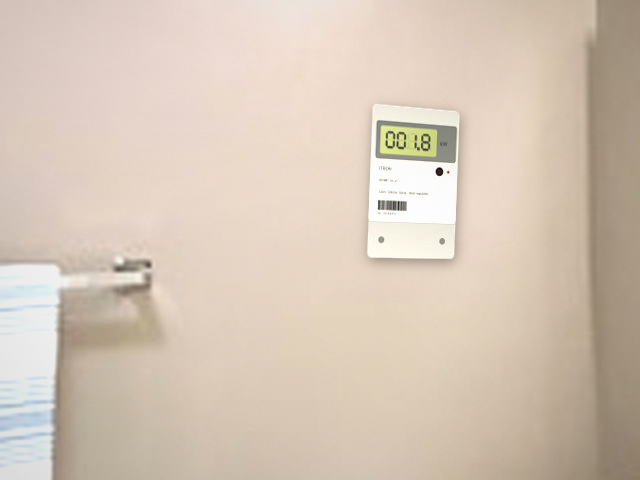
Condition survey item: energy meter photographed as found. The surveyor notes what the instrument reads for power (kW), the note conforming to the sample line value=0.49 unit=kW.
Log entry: value=1.8 unit=kW
